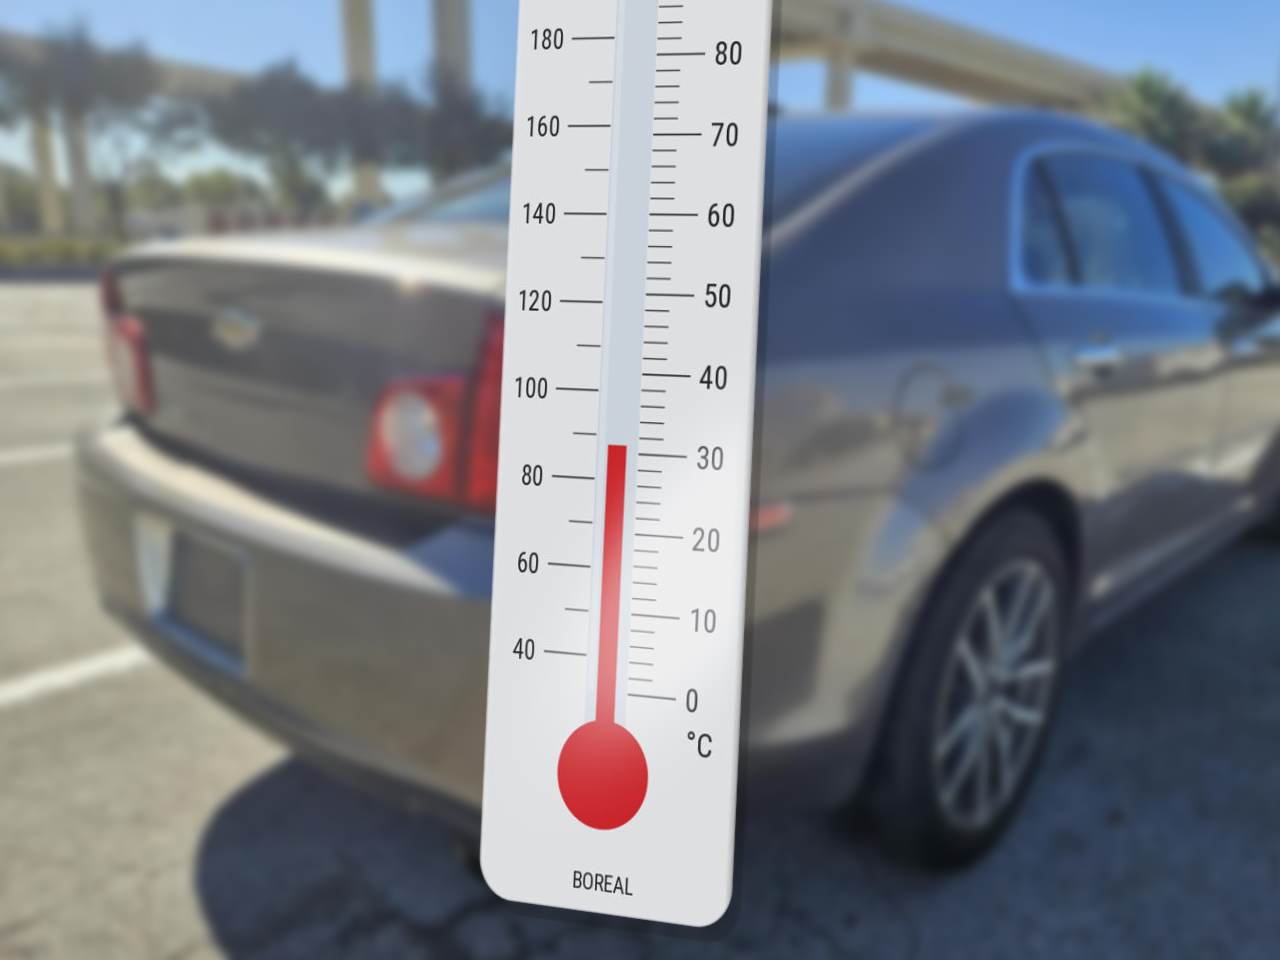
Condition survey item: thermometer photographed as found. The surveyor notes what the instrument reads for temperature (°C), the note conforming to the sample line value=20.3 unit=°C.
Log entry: value=31 unit=°C
